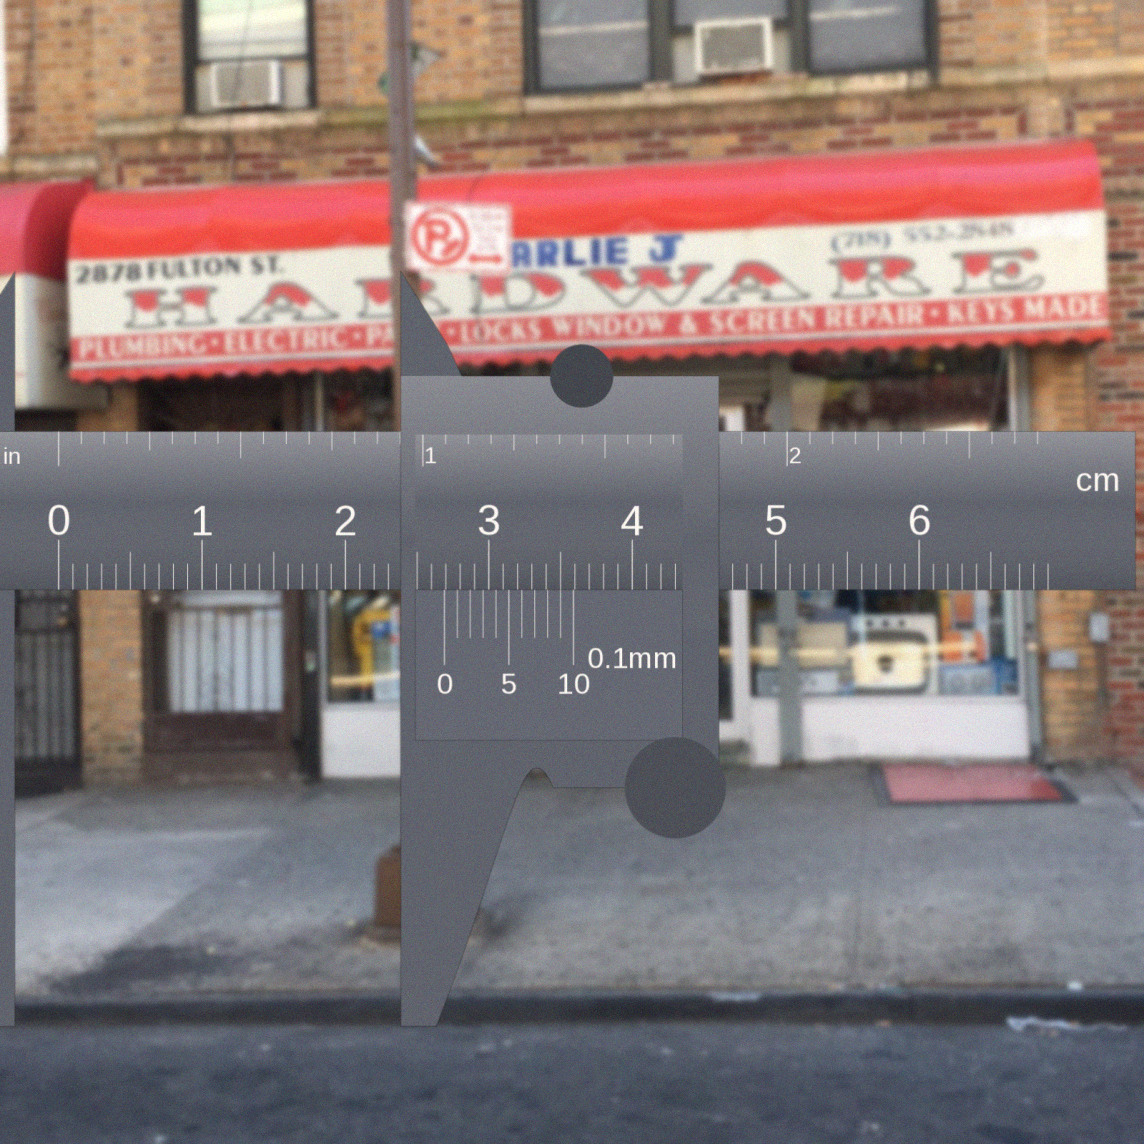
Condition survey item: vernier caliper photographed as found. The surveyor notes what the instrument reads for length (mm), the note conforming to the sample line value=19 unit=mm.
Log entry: value=26.9 unit=mm
